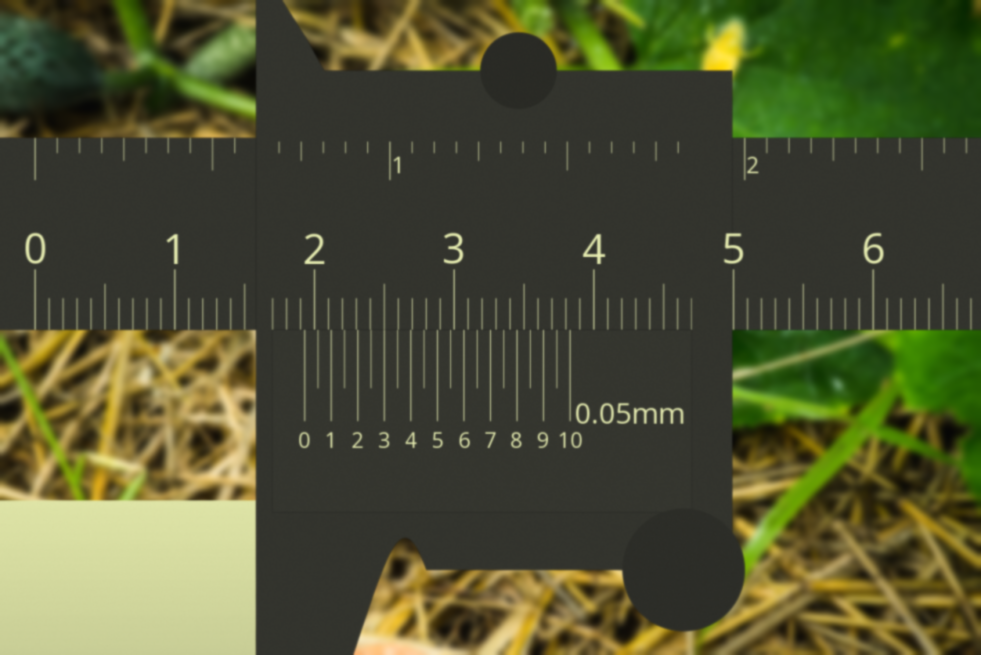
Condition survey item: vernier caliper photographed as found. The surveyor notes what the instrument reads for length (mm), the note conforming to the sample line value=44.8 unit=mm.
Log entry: value=19.3 unit=mm
